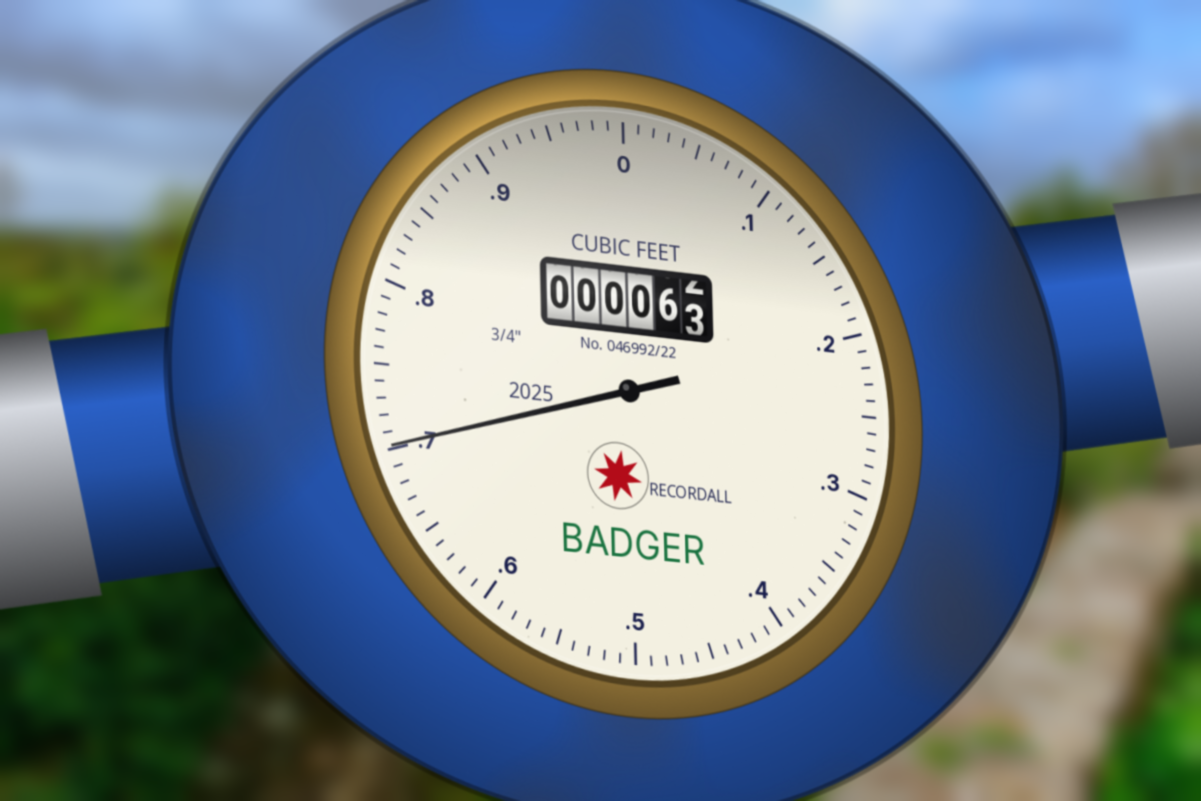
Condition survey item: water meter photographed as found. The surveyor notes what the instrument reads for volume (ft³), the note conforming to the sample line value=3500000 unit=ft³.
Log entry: value=62.70 unit=ft³
